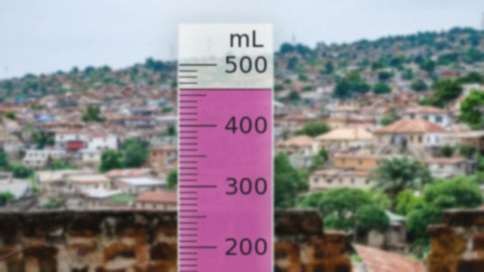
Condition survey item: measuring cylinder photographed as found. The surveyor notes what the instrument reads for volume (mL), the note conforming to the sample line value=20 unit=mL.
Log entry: value=460 unit=mL
